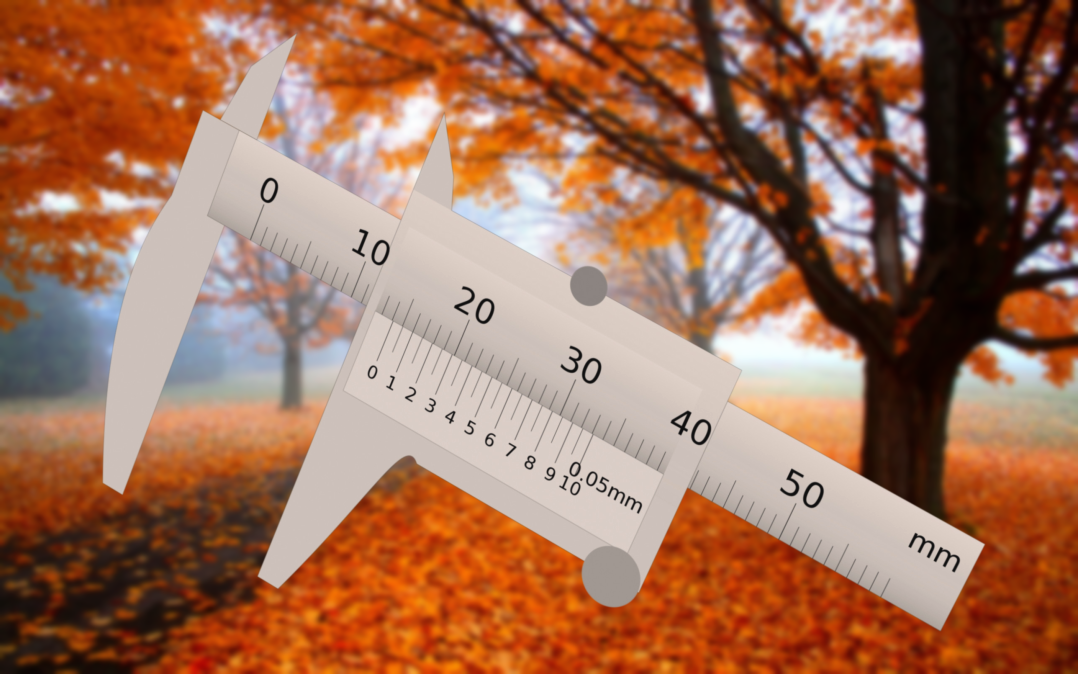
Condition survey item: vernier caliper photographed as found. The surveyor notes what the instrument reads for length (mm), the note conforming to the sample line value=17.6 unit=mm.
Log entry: value=14.1 unit=mm
